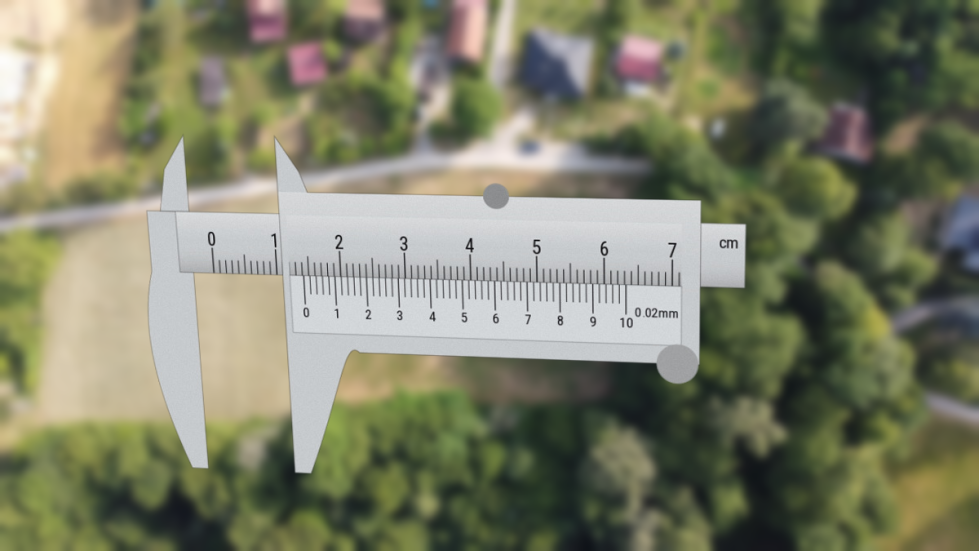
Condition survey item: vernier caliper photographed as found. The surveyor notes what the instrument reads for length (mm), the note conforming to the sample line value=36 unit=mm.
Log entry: value=14.2 unit=mm
